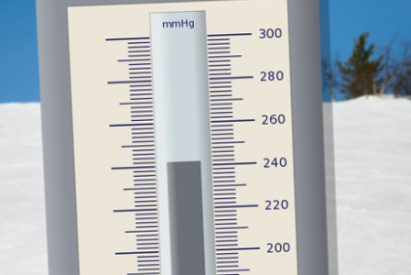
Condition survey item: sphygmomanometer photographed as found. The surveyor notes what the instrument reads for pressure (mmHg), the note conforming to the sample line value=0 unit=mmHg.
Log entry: value=242 unit=mmHg
